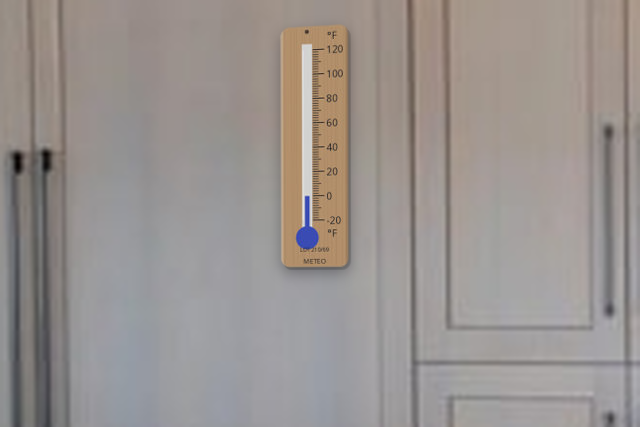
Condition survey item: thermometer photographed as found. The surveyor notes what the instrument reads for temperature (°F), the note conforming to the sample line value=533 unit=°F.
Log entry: value=0 unit=°F
